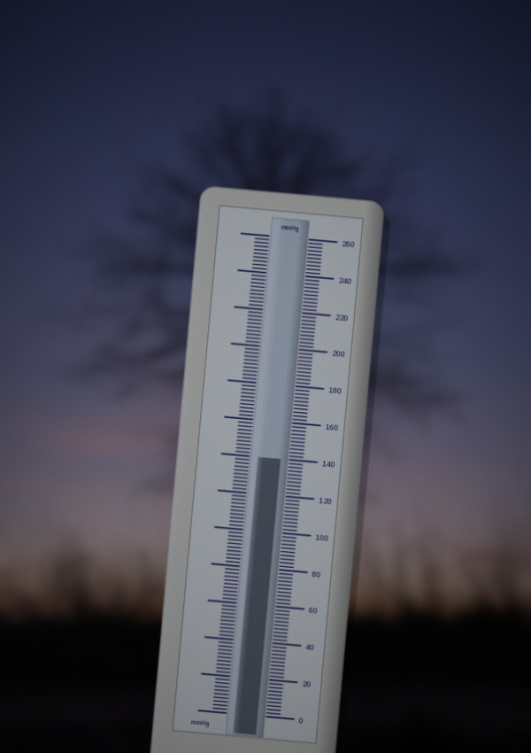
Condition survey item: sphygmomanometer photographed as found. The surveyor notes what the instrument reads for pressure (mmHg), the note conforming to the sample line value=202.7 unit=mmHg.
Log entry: value=140 unit=mmHg
